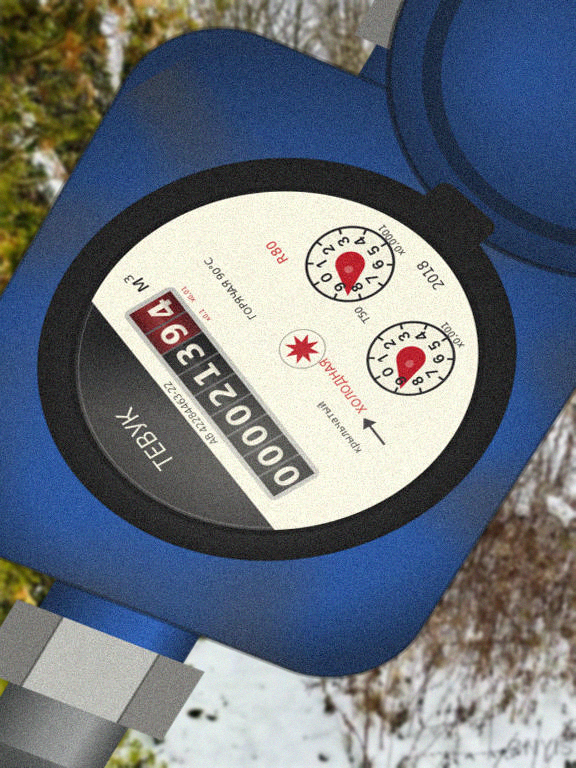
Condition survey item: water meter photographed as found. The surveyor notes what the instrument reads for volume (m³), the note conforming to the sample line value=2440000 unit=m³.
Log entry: value=213.9388 unit=m³
